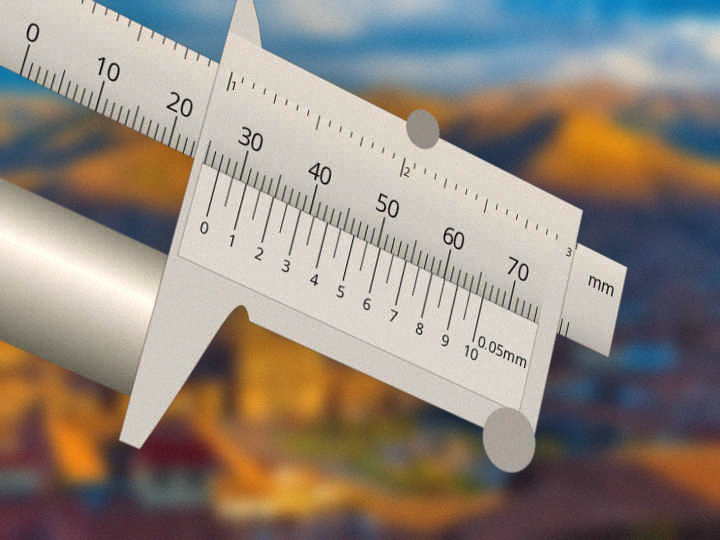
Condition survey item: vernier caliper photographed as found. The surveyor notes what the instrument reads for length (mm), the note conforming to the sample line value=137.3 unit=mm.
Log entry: value=27.0 unit=mm
